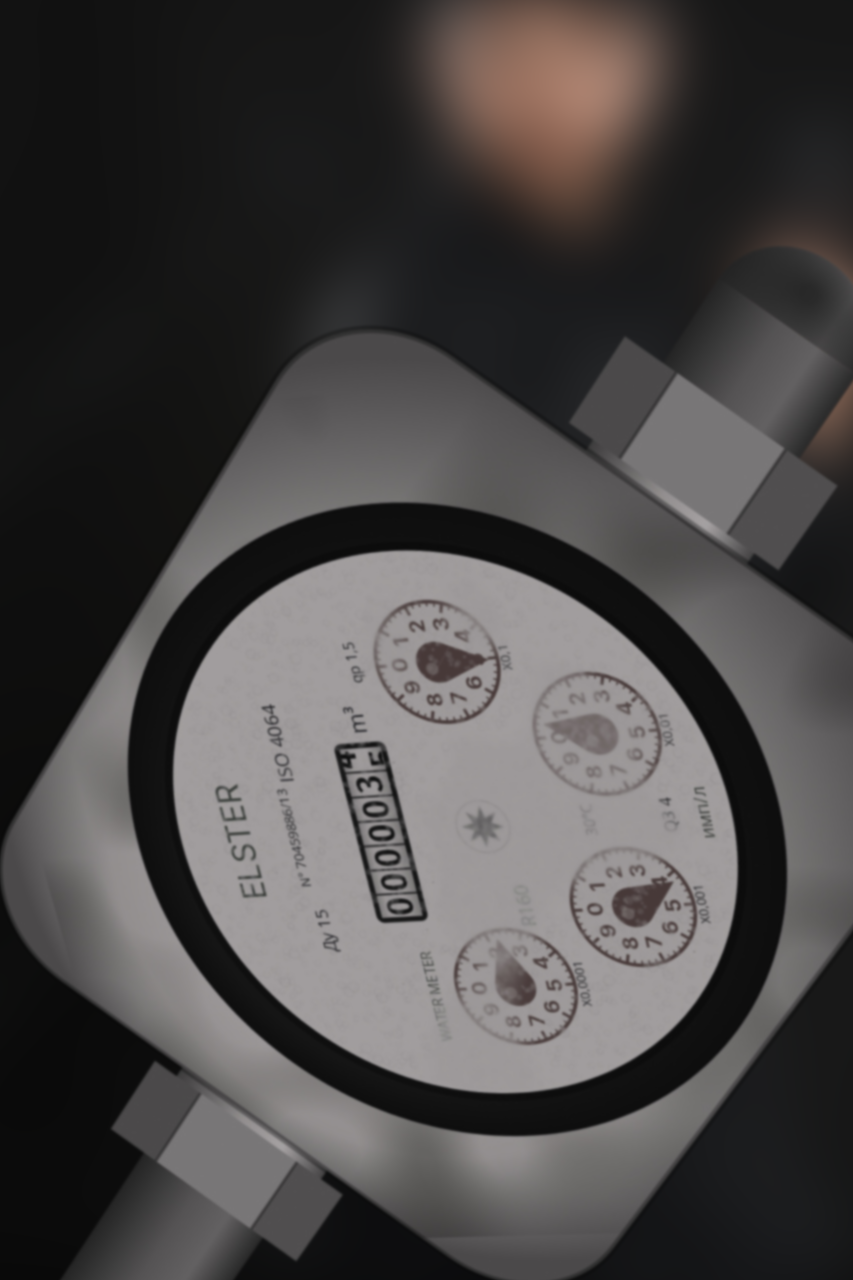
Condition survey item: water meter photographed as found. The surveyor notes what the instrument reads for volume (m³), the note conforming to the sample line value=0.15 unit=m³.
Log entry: value=34.5042 unit=m³
